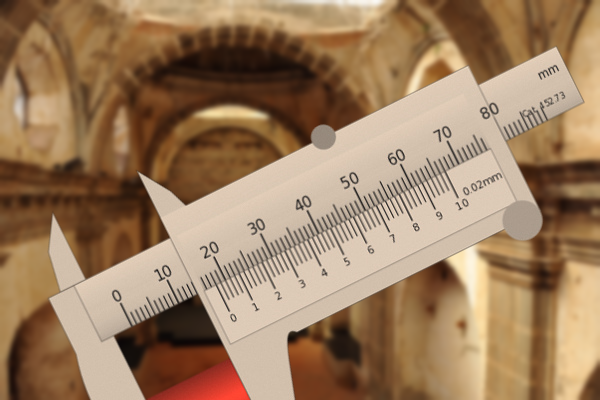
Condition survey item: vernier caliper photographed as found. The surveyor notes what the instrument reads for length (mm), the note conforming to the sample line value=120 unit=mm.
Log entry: value=18.0 unit=mm
